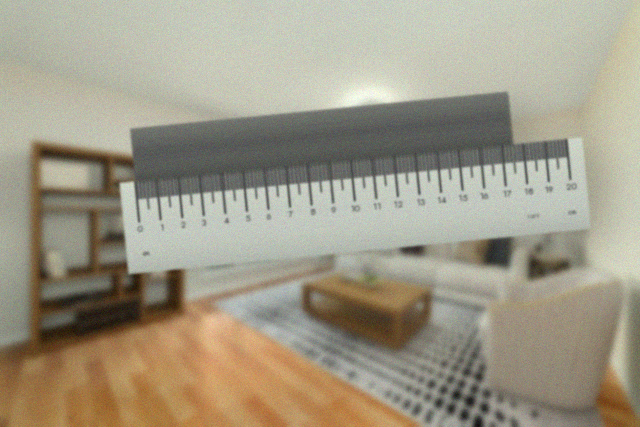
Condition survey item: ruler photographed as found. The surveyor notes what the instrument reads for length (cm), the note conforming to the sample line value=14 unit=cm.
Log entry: value=17.5 unit=cm
